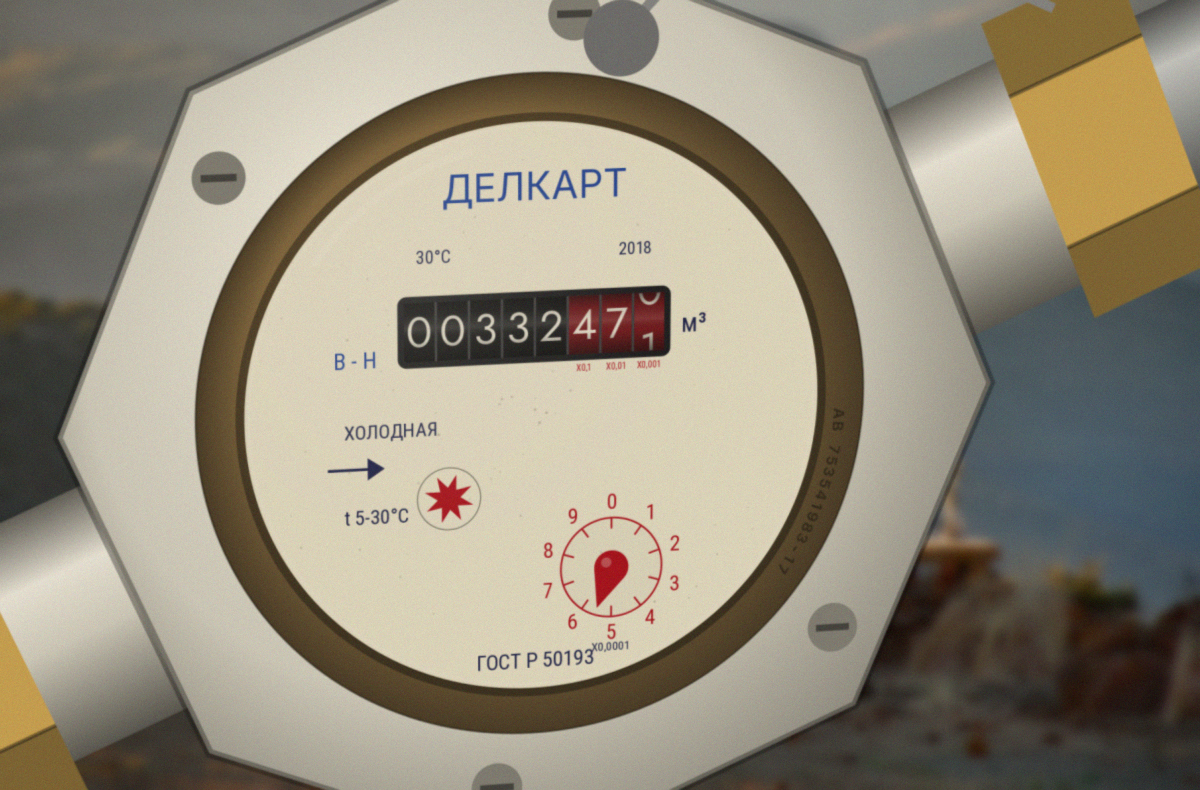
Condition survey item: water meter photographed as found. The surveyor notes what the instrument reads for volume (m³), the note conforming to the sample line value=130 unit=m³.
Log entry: value=332.4705 unit=m³
